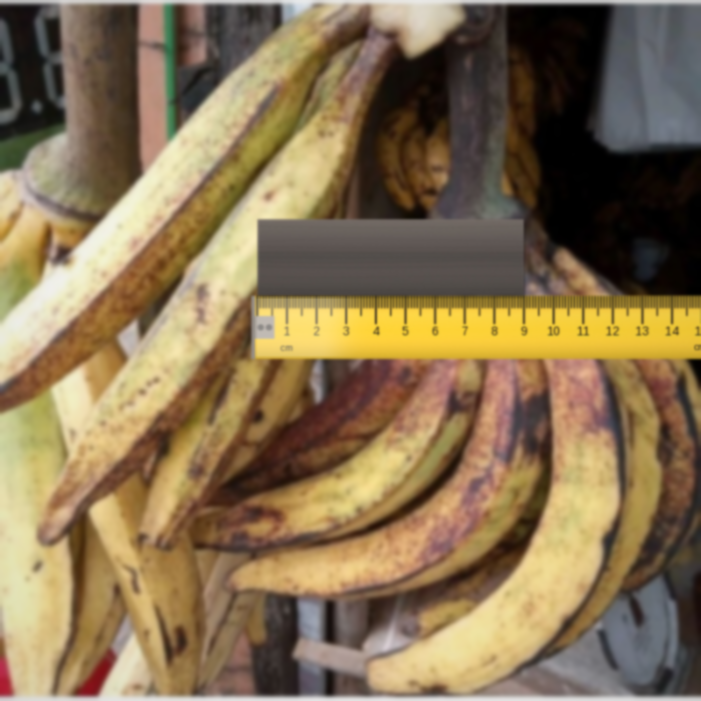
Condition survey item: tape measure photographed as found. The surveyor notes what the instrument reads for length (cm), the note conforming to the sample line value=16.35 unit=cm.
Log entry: value=9 unit=cm
